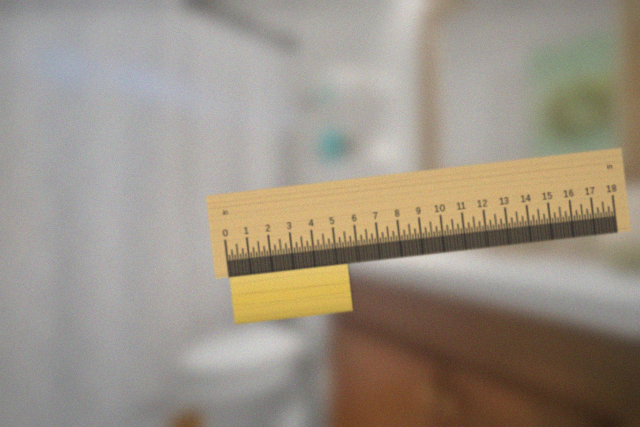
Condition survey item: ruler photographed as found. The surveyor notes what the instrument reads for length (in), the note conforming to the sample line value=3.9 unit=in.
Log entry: value=5.5 unit=in
